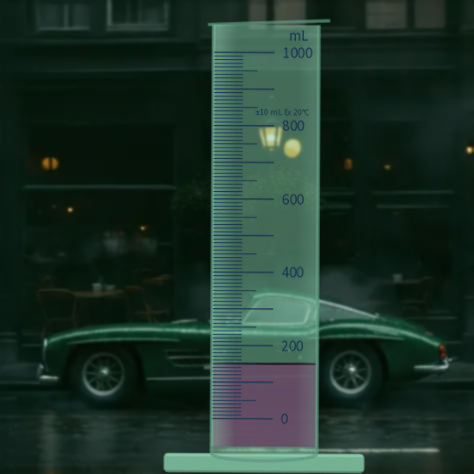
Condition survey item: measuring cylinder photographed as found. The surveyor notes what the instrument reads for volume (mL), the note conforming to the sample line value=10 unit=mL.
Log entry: value=150 unit=mL
